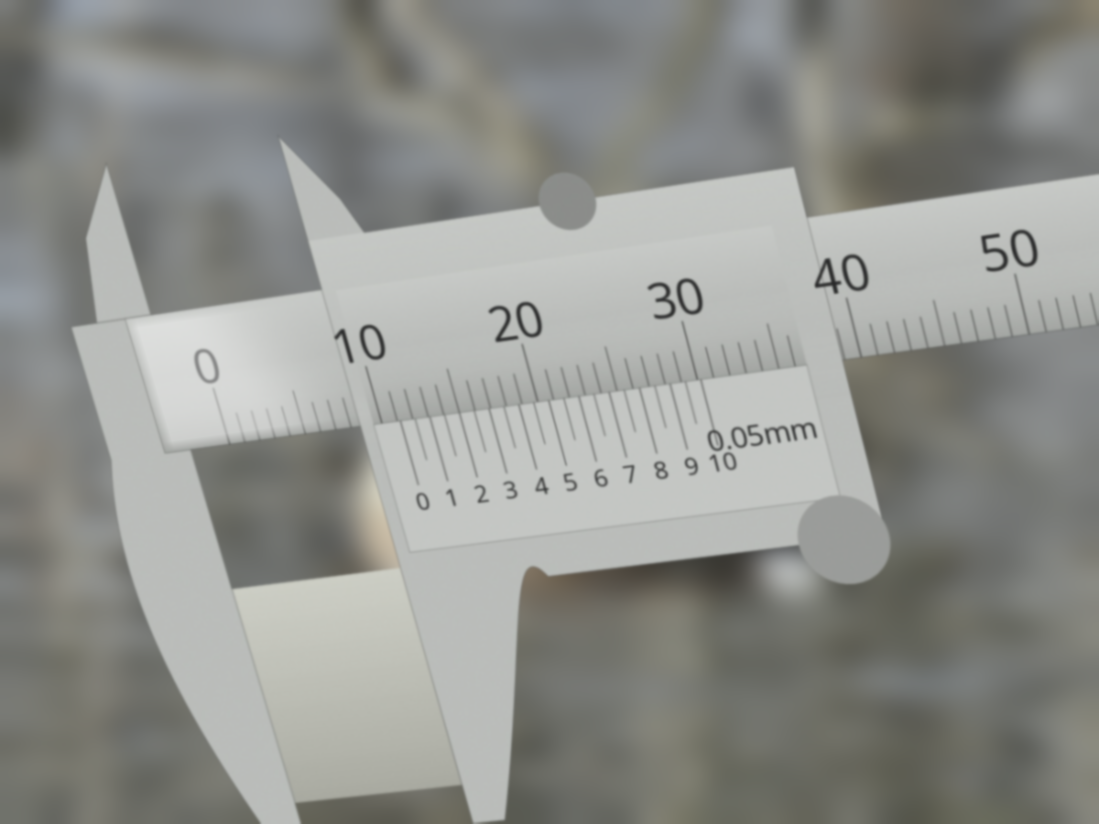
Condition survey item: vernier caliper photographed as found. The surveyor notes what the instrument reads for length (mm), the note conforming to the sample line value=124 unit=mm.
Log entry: value=11.2 unit=mm
